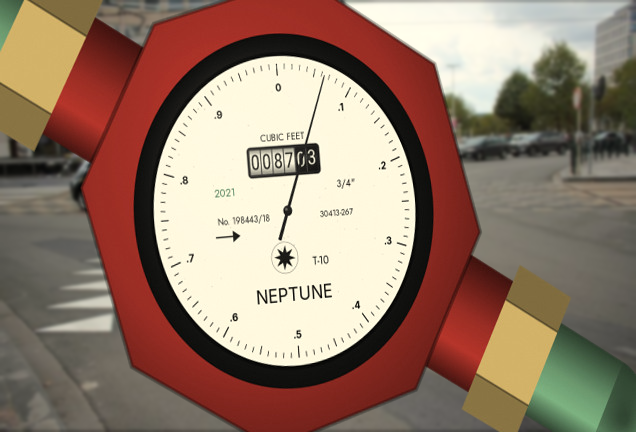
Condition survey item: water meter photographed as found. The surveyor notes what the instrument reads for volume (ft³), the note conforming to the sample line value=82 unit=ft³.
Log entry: value=8703.06 unit=ft³
